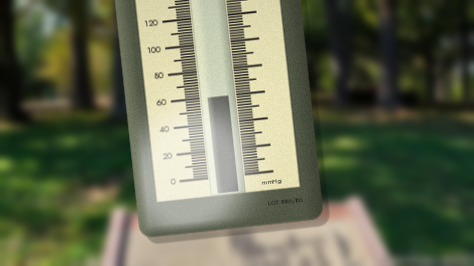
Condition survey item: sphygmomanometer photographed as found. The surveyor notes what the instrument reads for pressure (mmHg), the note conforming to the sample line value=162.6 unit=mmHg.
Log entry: value=60 unit=mmHg
